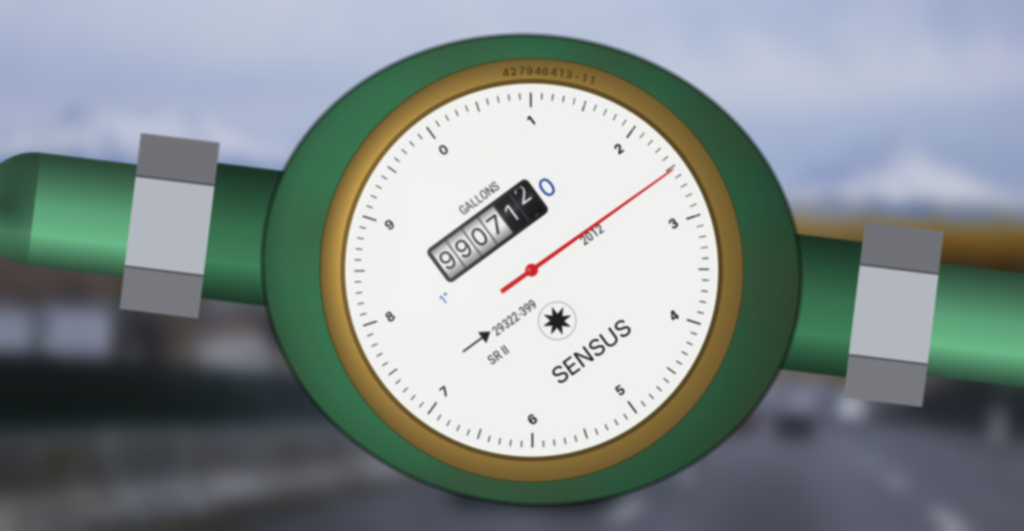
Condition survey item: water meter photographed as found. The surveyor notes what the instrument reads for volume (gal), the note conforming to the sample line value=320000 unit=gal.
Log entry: value=9907122.5 unit=gal
